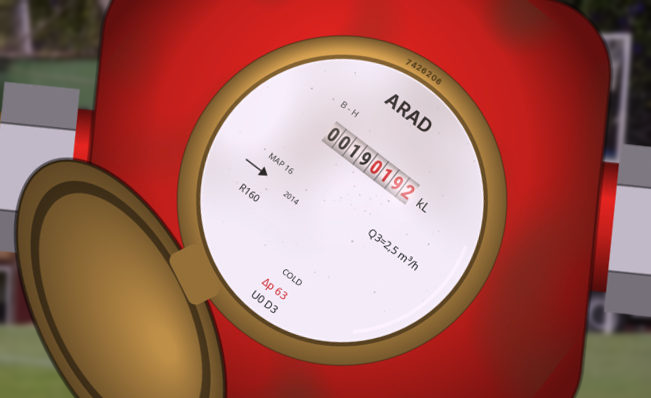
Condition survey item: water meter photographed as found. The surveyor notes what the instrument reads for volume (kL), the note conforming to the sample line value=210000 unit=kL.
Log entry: value=19.0192 unit=kL
